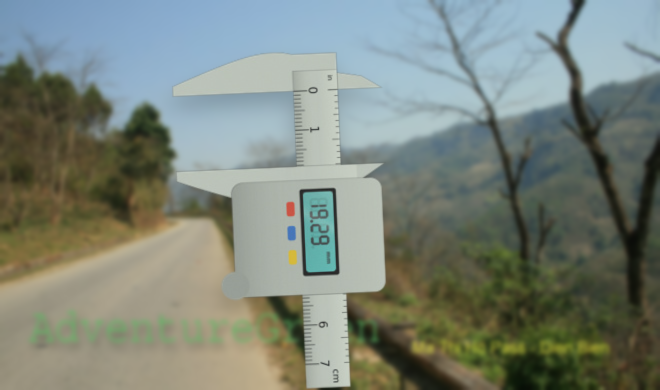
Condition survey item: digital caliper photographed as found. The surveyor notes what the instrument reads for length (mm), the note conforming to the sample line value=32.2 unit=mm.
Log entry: value=19.29 unit=mm
